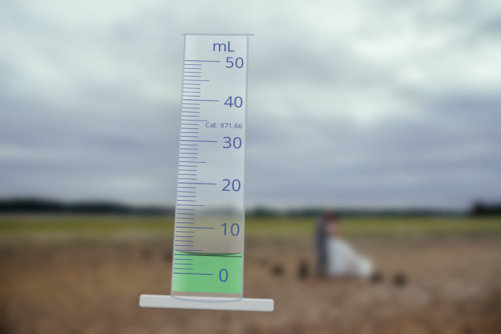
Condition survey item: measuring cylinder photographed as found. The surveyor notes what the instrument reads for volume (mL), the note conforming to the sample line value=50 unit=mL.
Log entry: value=4 unit=mL
